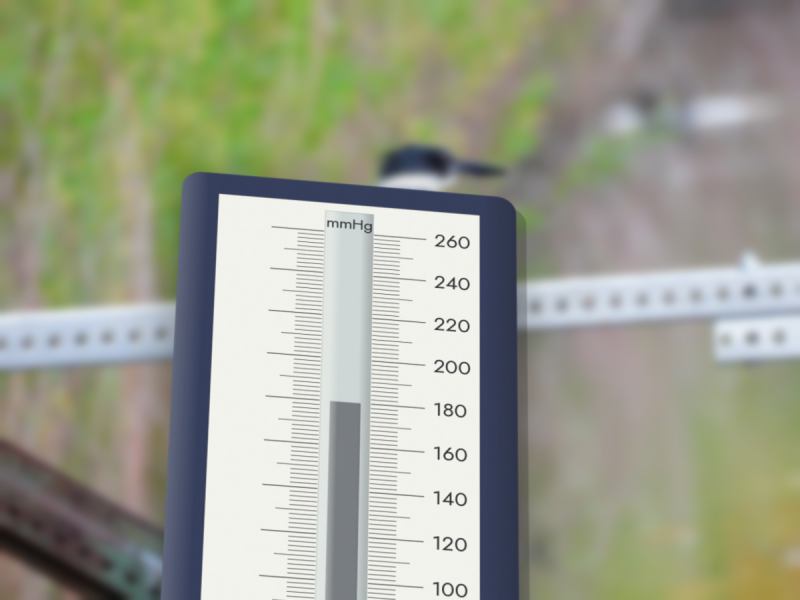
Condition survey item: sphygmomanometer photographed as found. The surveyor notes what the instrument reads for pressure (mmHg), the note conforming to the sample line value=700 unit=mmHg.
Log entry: value=180 unit=mmHg
